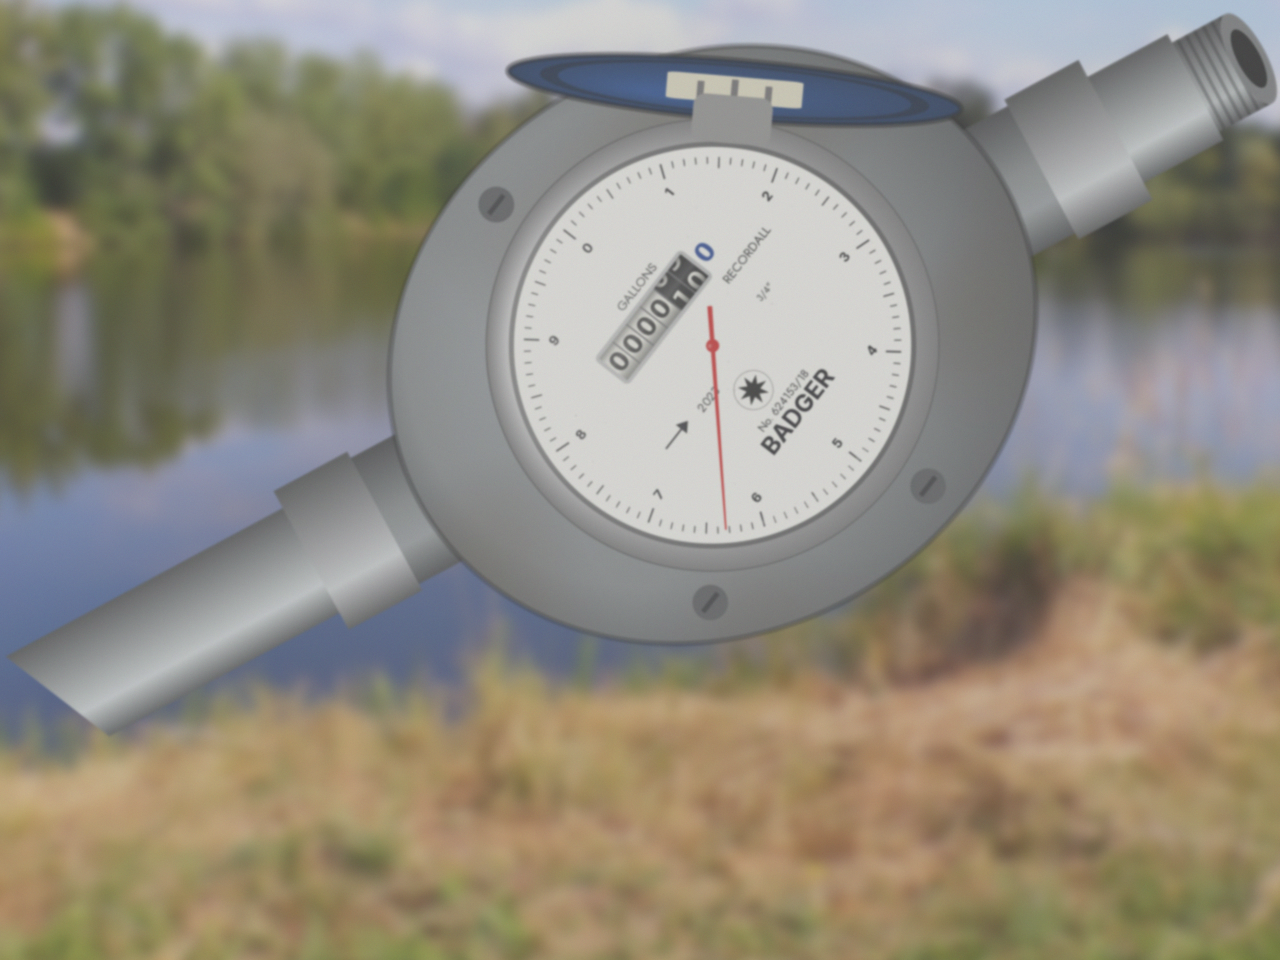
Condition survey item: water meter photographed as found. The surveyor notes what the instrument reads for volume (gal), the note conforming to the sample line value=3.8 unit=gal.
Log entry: value=96.3 unit=gal
